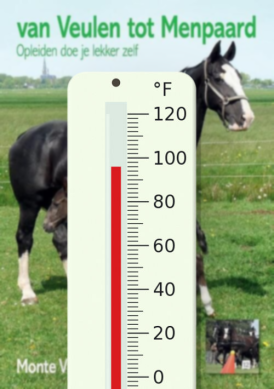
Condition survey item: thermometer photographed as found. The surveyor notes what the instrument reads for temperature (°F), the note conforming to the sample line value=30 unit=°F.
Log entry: value=96 unit=°F
